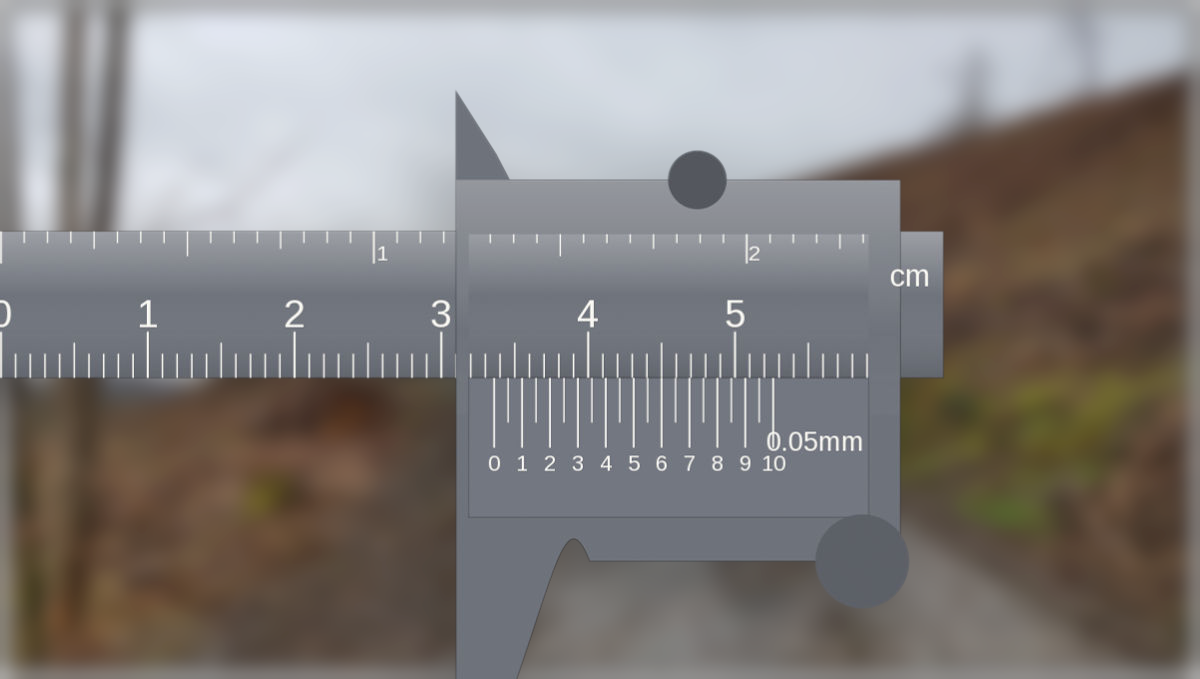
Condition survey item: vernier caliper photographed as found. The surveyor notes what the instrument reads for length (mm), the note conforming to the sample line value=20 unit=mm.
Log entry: value=33.6 unit=mm
